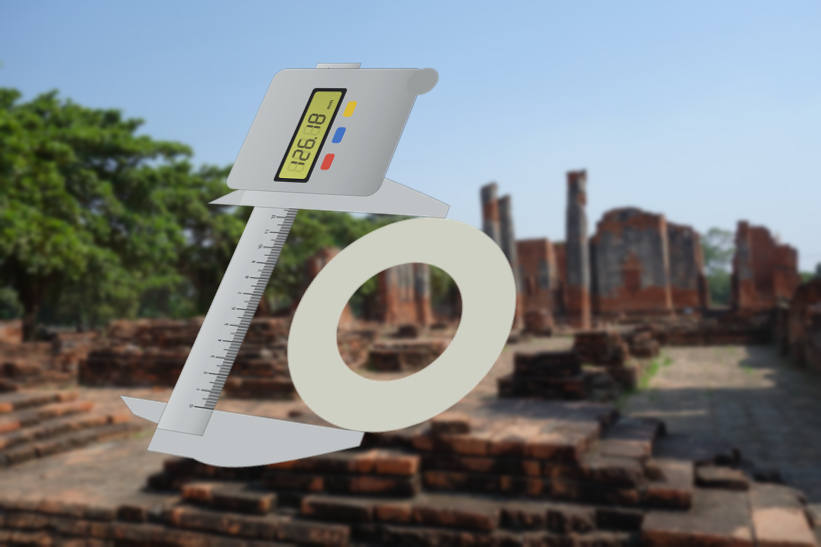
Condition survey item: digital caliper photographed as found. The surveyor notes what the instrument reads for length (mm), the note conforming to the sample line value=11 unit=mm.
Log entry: value=126.18 unit=mm
